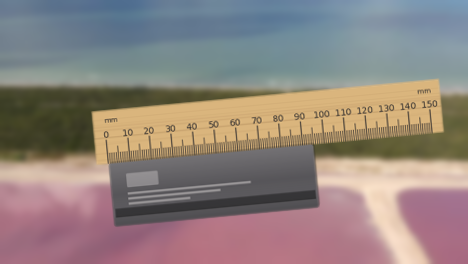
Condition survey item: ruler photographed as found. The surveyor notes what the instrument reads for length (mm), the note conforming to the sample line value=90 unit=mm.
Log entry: value=95 unit=mm
